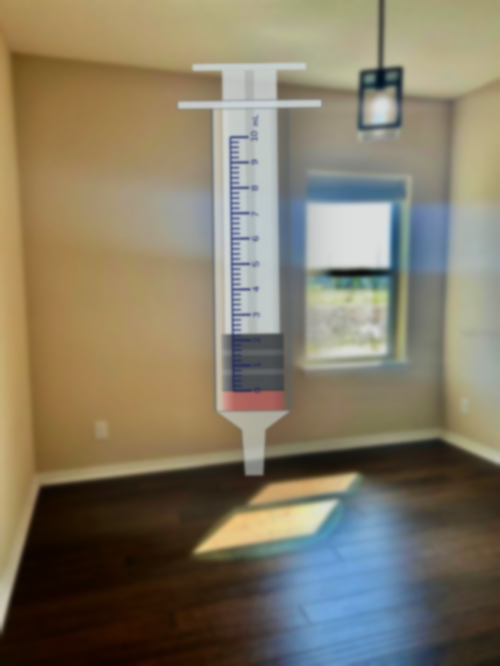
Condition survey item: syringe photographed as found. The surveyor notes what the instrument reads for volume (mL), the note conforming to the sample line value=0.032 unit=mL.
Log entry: value=0 unit=mL
